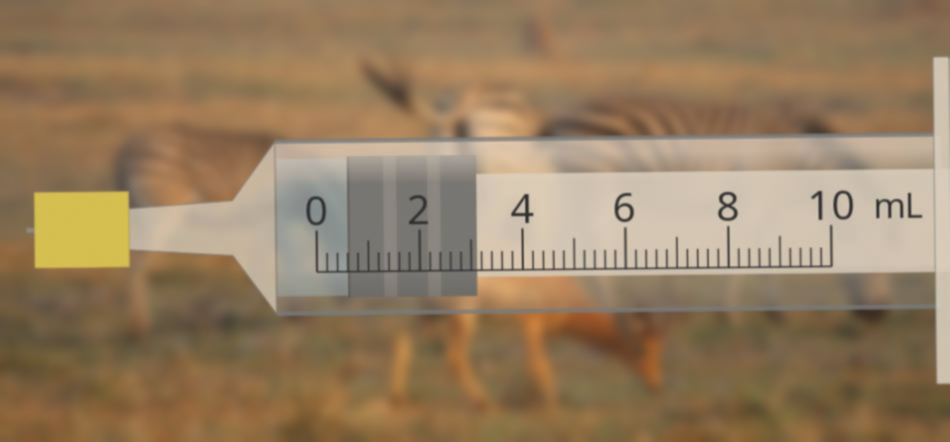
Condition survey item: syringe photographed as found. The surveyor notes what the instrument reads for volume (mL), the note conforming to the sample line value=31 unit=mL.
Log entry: value=0.6 unit=mL
